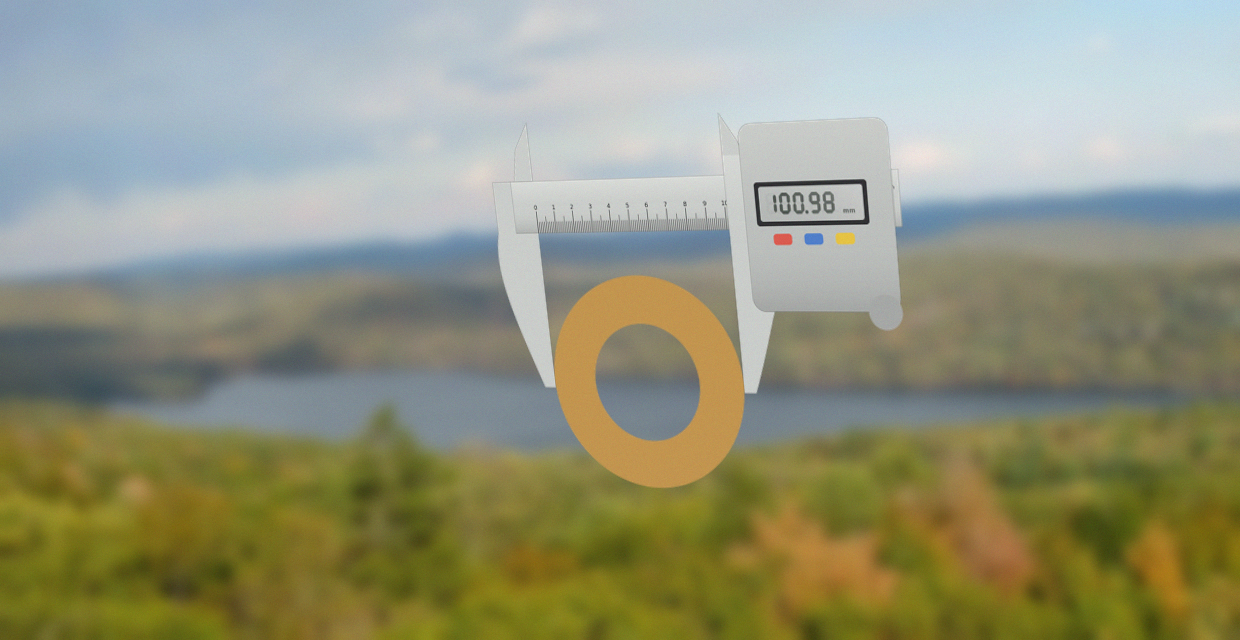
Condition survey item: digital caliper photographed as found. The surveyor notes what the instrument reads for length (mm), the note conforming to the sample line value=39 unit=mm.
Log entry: value=100.98 unit=mm
